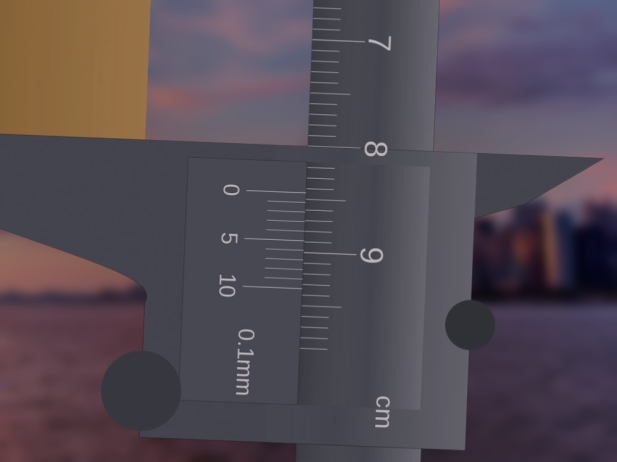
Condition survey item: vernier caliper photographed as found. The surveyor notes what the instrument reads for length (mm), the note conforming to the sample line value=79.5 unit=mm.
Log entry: value=84.4 unit=mm
